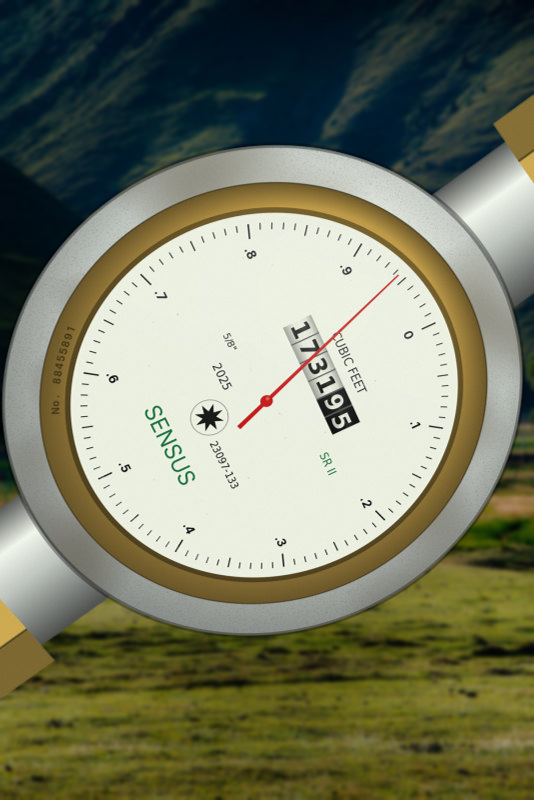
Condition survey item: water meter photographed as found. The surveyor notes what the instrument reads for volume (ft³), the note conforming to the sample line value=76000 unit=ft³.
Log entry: value=173194.94 unit=ft³
